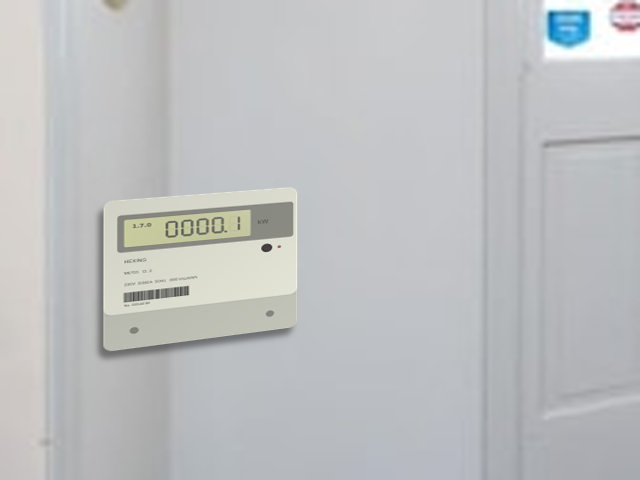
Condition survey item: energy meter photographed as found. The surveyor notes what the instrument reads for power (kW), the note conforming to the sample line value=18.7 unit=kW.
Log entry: value=0.1 unit=kW
